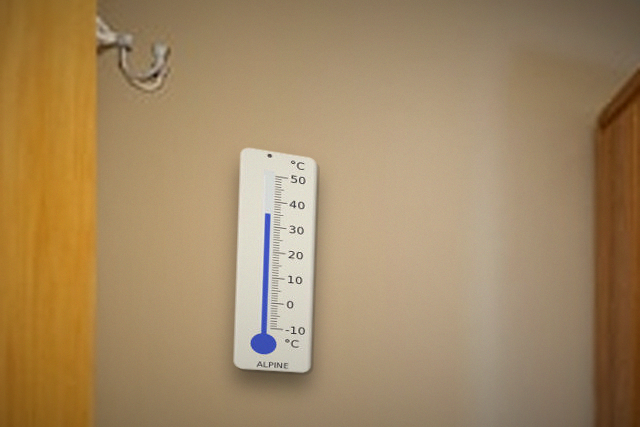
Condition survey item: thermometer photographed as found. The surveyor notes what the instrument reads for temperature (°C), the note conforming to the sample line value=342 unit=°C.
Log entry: value=35 unit=°C
